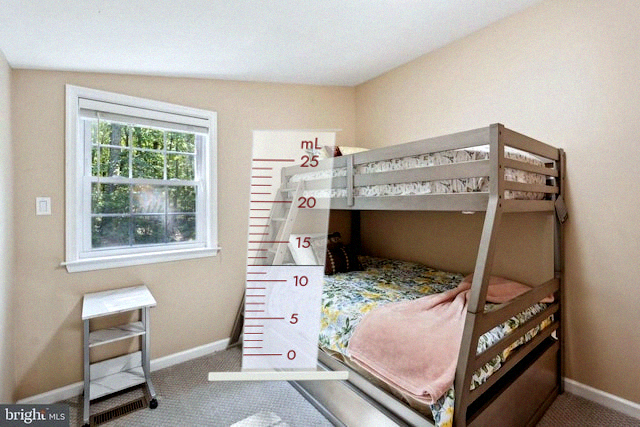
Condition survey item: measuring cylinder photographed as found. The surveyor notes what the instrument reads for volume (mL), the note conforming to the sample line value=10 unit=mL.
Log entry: value=12 unit=mL
